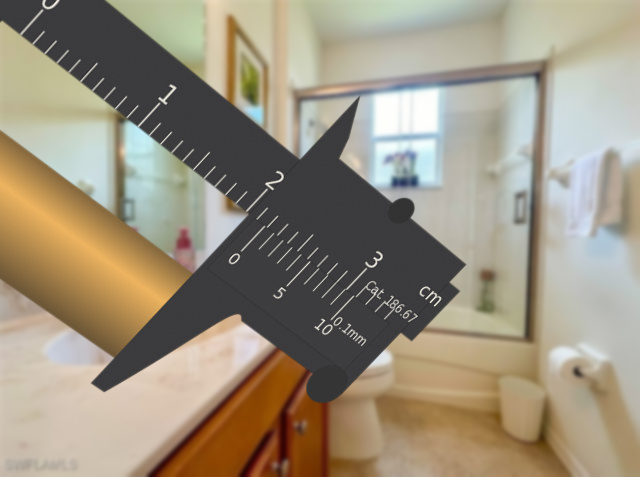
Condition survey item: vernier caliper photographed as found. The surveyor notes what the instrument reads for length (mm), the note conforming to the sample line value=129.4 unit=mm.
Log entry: value=21.8 unit=mm
